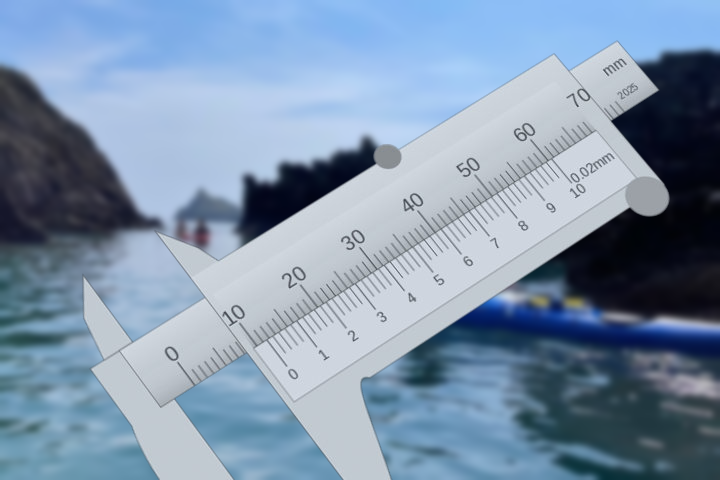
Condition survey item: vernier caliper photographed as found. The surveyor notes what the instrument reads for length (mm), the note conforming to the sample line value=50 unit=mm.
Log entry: value=11.6 unit=mm
